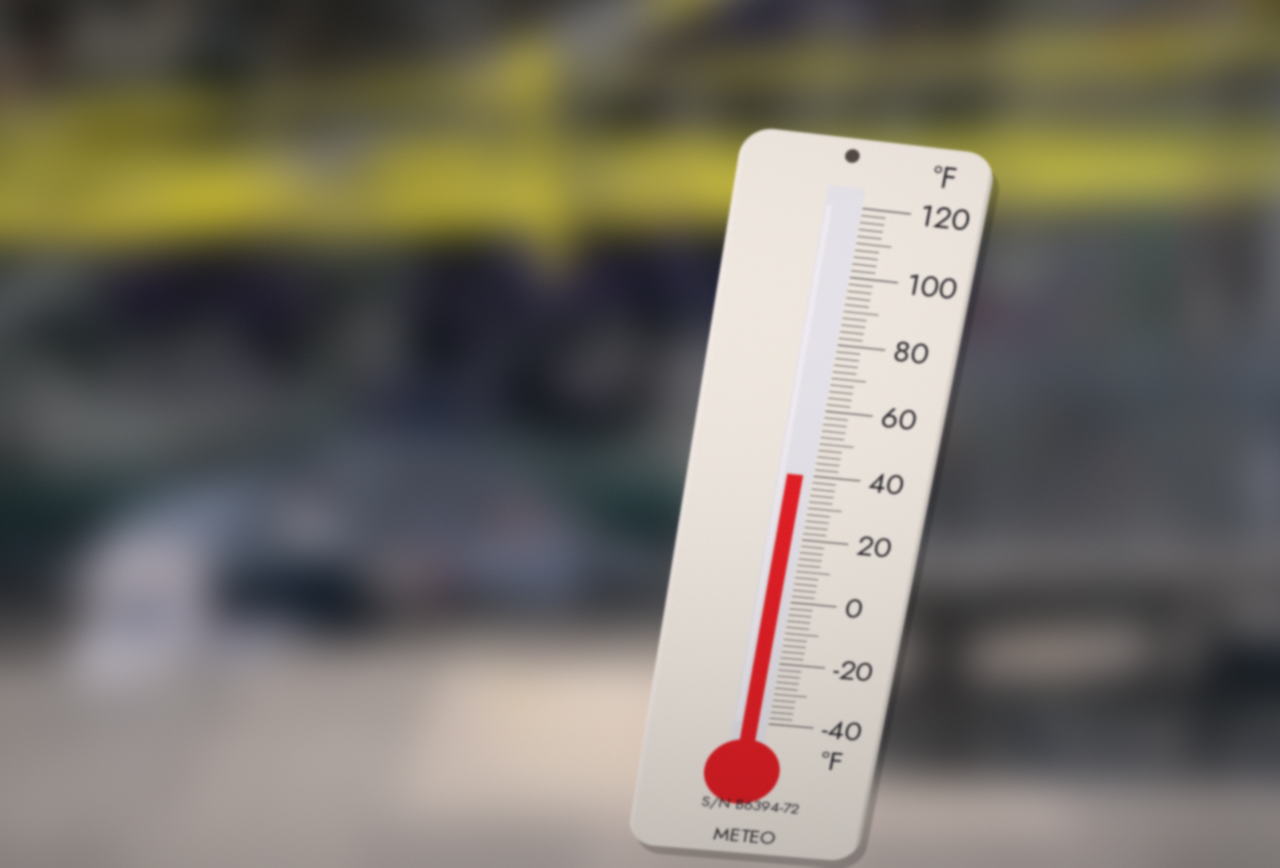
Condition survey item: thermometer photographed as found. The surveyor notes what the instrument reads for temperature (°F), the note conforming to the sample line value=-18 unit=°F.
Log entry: value=40 unit=°F
